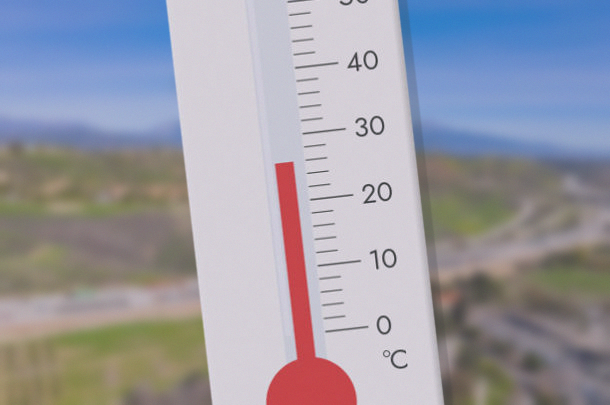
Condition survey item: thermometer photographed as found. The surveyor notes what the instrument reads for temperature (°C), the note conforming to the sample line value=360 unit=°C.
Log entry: value=26 unit=°C
